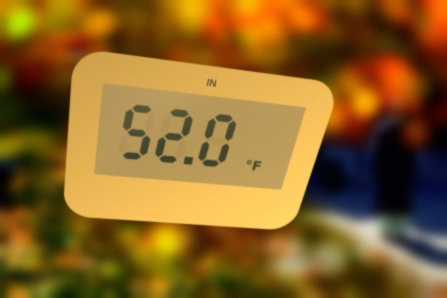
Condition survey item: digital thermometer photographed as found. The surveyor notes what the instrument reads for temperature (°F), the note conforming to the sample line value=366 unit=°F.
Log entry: value=52.0 unit=°F
